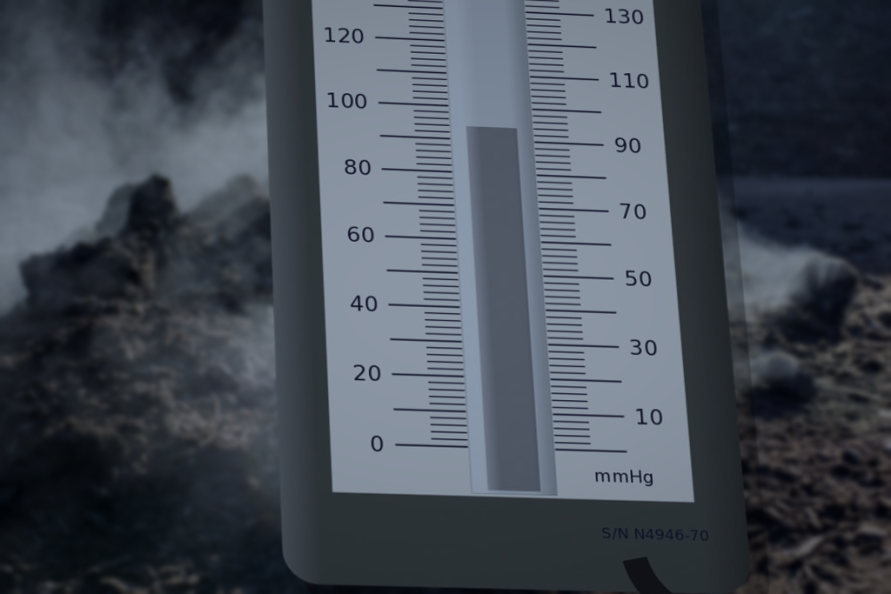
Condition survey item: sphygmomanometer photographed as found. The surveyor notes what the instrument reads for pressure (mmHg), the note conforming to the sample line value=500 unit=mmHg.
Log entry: value=94 unit=mmHg
